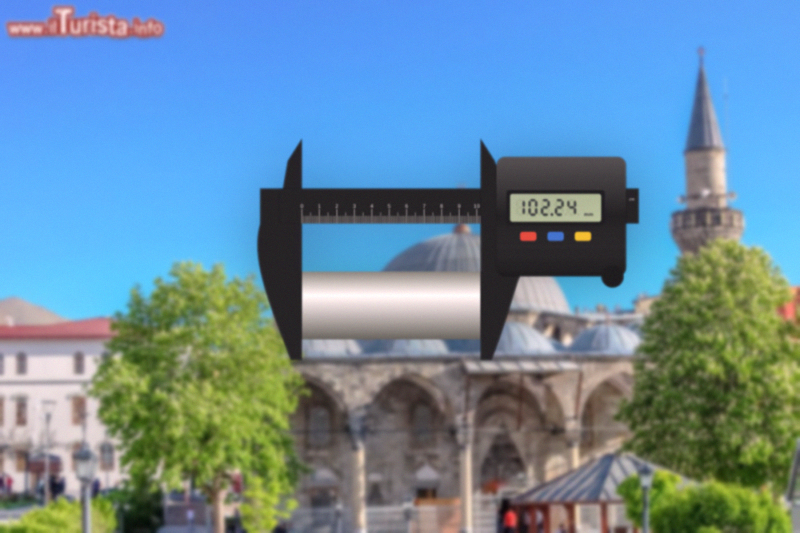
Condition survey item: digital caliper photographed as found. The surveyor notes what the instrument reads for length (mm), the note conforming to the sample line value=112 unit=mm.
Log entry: value=102.24 unit=mm
